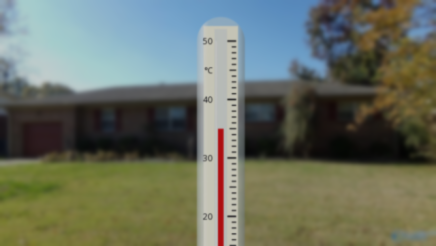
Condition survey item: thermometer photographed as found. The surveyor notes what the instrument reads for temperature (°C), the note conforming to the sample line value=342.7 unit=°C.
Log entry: value=35 unit=°C
